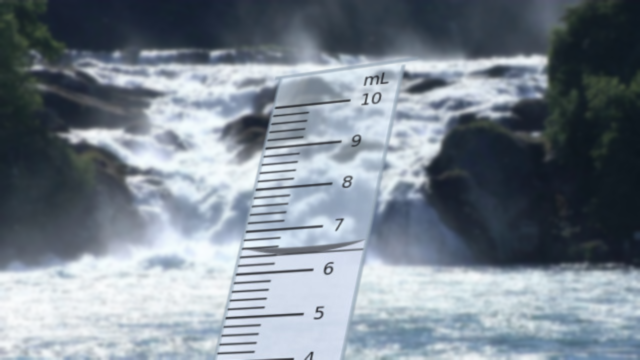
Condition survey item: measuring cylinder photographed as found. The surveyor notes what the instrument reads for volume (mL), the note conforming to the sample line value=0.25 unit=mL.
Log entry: value=6.4 unit=mL
